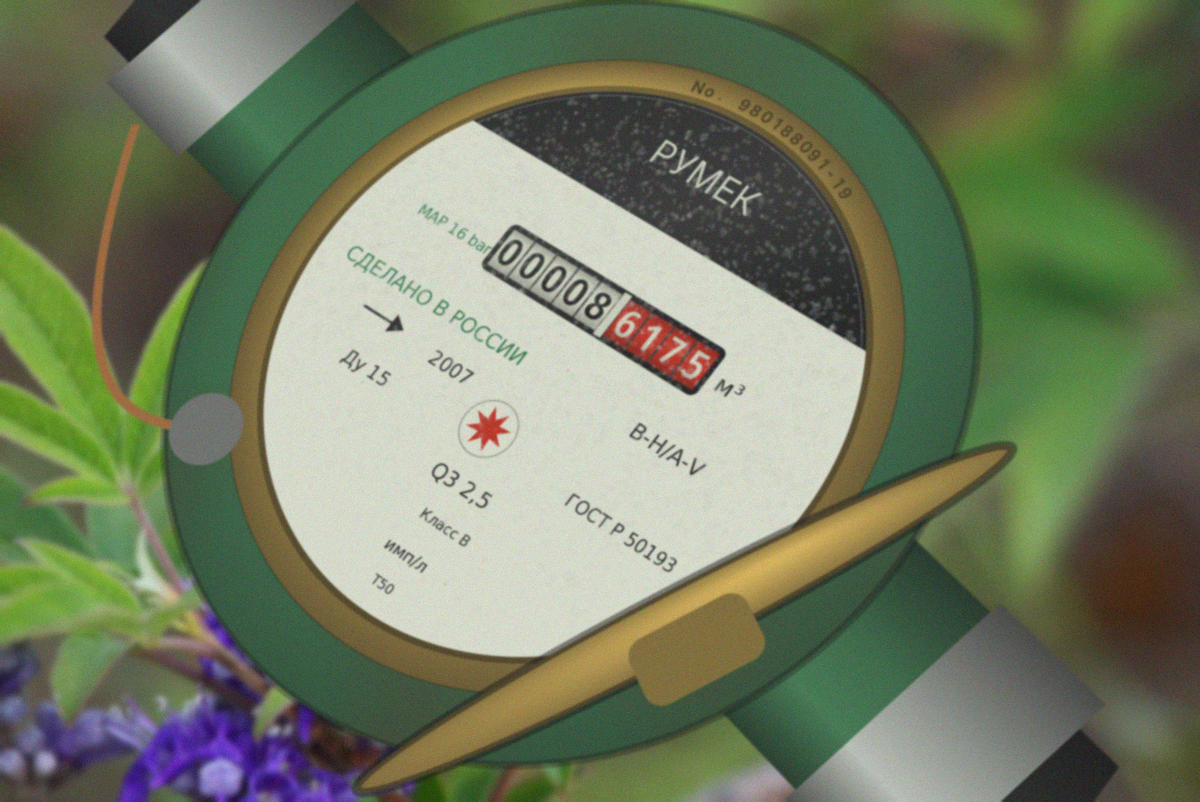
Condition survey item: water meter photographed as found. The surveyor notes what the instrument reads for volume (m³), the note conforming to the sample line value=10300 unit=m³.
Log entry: value=8.6175 unit=m³
